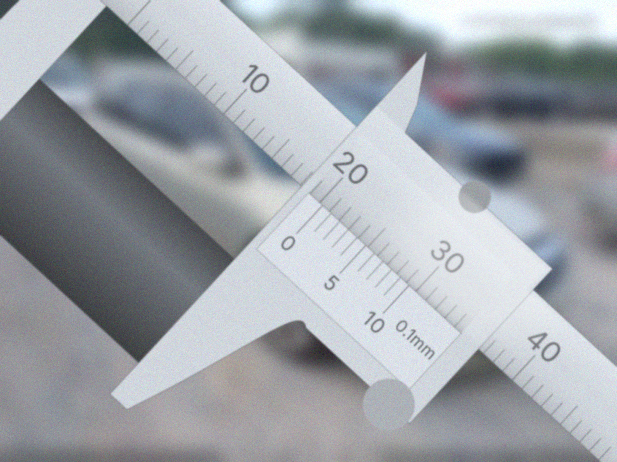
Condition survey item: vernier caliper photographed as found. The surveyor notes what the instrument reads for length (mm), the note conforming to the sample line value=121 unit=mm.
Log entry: value=20.3 unit=mm
